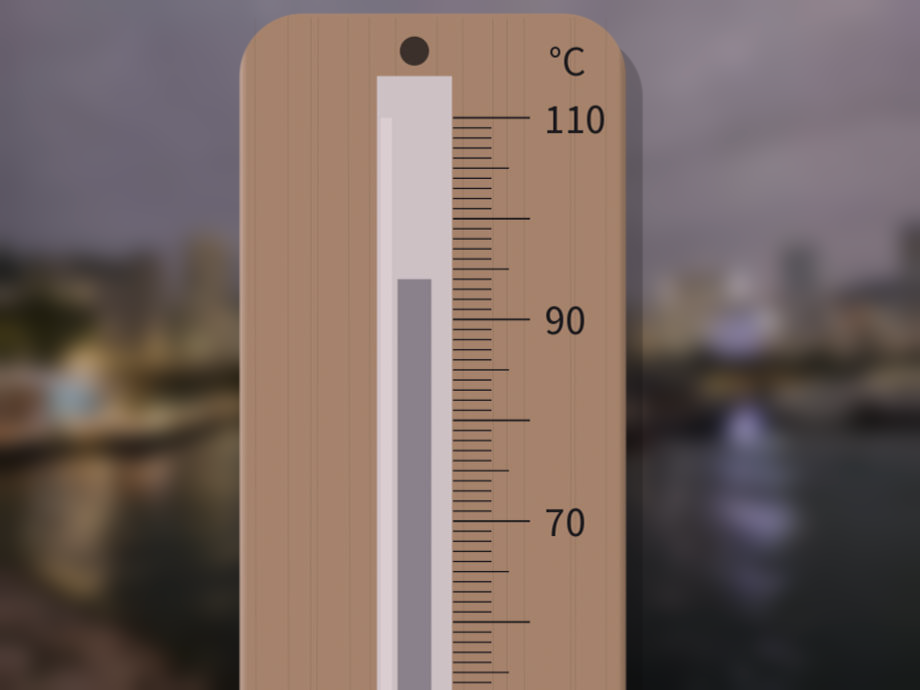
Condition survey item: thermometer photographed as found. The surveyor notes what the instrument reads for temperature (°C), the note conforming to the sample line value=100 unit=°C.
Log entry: value=94 unit=°C
